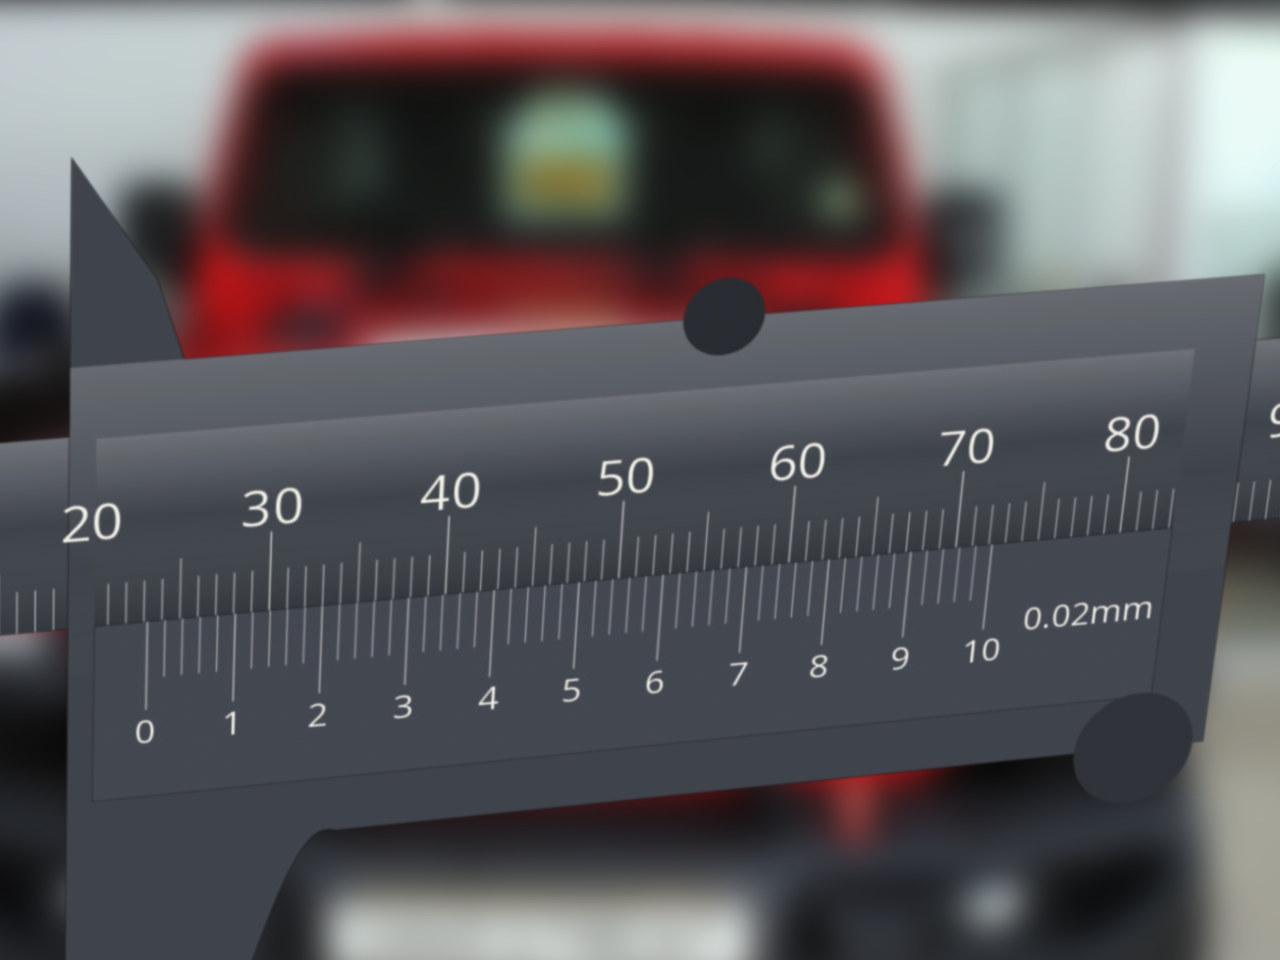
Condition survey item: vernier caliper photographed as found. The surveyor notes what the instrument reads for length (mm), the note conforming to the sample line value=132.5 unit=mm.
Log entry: value=23.2 unit=mm
